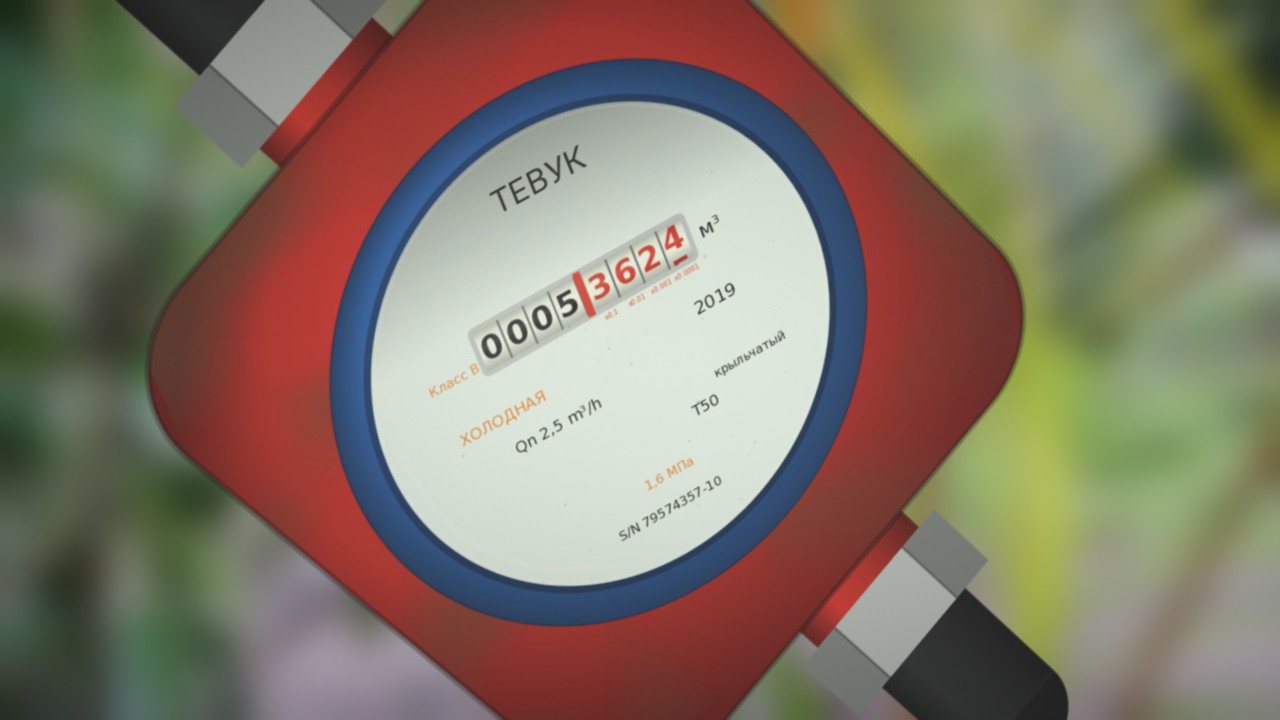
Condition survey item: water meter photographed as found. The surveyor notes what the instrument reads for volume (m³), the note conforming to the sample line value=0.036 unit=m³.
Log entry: value=5.3624 unit=m³
